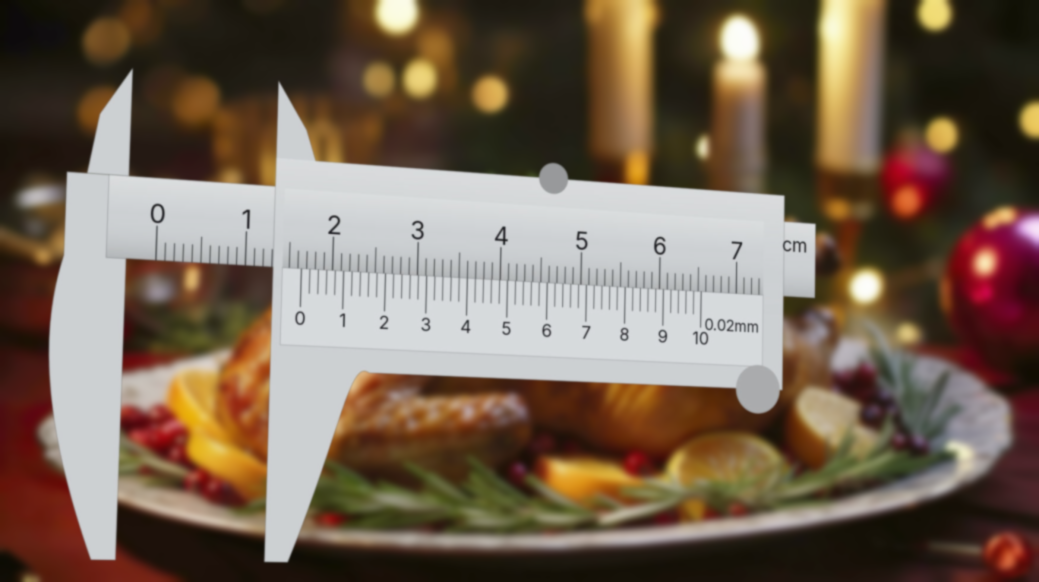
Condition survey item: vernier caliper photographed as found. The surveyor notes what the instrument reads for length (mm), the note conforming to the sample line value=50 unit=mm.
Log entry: value=16.4 unit=mm
